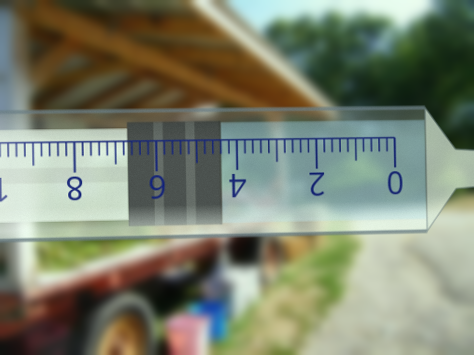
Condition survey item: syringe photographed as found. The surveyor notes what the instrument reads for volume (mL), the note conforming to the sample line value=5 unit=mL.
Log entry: value=4.4 unit=mL
